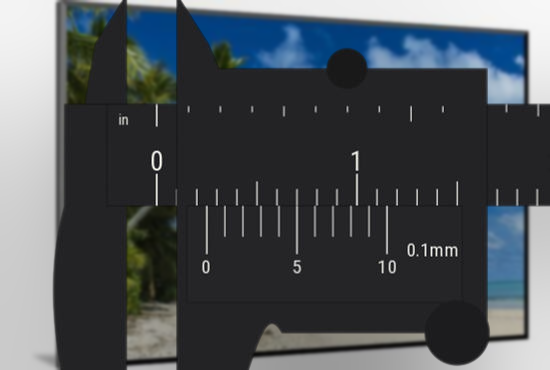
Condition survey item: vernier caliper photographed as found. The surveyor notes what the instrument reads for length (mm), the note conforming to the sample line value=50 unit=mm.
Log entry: value=2.5 unit=mm
